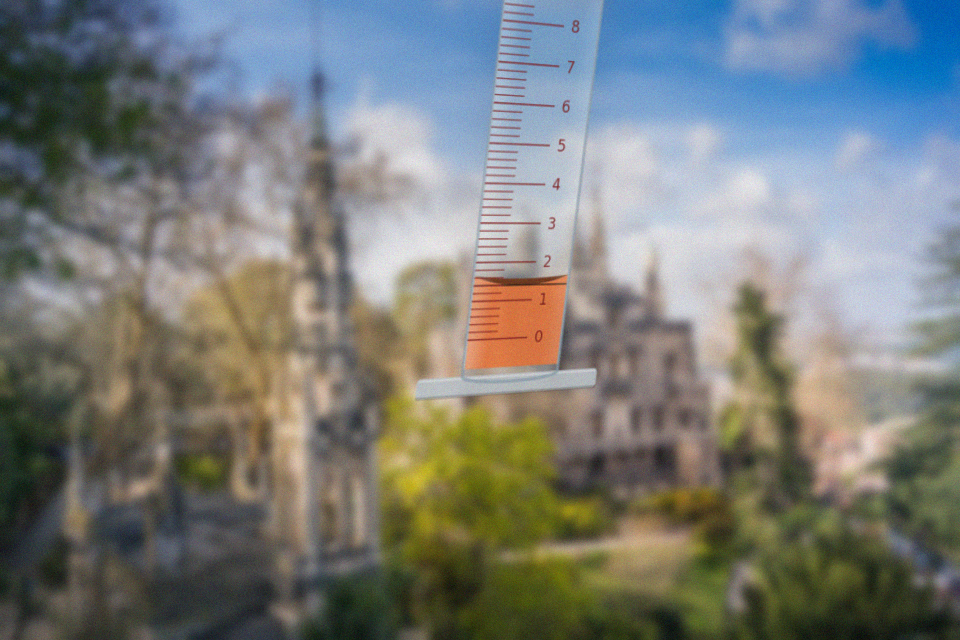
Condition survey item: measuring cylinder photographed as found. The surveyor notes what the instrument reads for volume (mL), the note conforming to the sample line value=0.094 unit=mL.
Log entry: value=1.4 unit=mL
